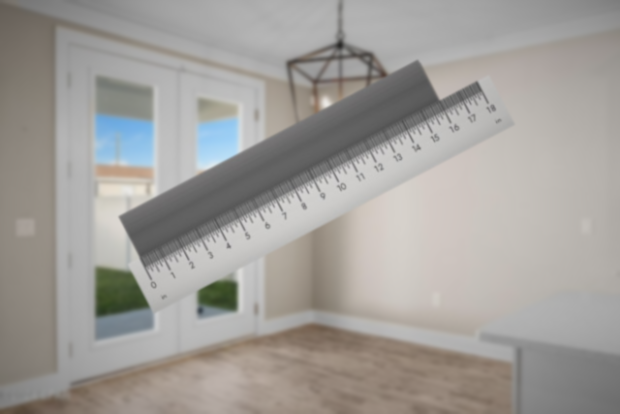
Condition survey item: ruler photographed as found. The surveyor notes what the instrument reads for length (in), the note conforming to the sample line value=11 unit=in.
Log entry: value=16 unit=in
